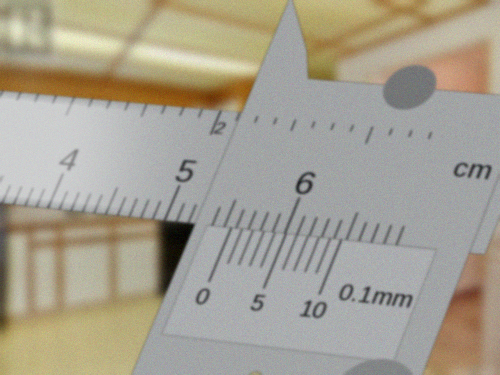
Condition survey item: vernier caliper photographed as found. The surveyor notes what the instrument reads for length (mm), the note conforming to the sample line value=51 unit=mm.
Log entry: value=55.6 unit=mm
